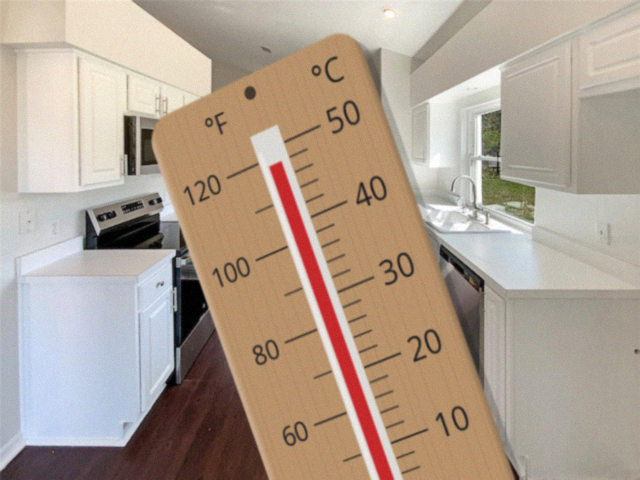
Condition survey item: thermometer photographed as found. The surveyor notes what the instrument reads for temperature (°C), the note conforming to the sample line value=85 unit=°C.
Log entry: value=48 unit=°C
